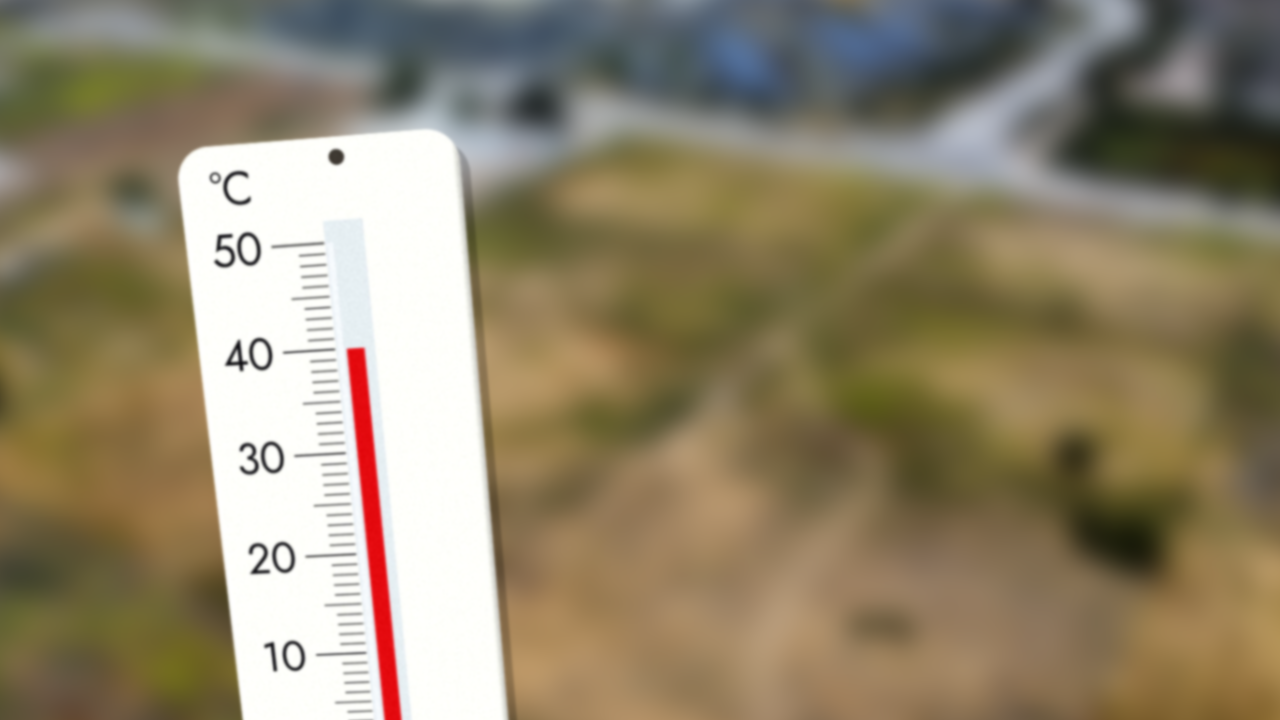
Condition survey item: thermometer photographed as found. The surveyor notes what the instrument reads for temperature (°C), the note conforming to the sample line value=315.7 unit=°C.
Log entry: value=40 unit=°C
